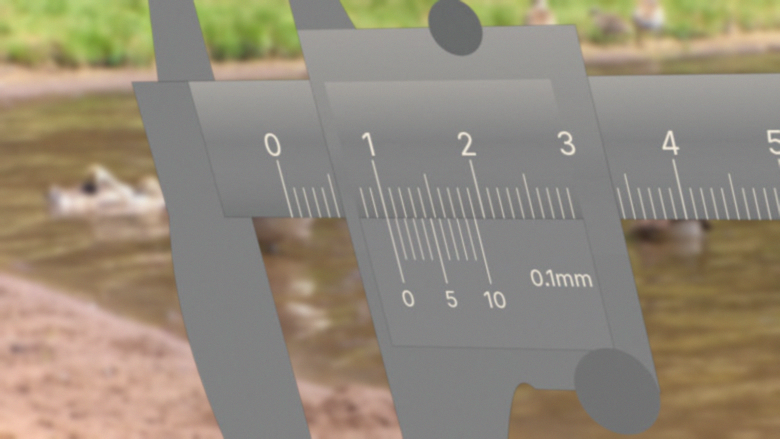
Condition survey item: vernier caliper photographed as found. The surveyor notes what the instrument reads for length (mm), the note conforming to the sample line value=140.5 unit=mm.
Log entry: value=10.0 unit=mm
